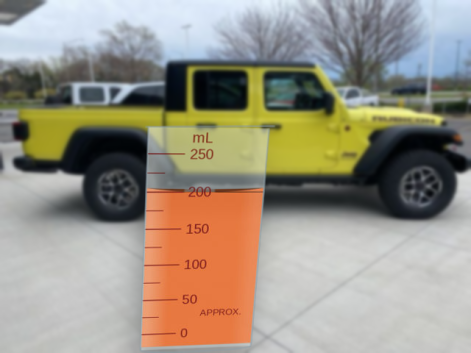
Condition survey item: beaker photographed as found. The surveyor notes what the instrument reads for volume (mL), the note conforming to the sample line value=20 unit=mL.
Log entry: value=200 unit=mL
